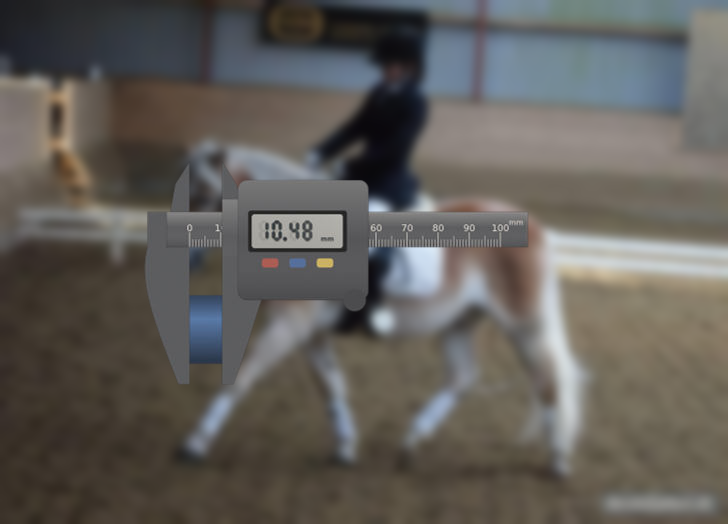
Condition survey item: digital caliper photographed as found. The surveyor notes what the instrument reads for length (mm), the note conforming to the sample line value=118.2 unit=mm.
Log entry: value=10.48 unit=mm
